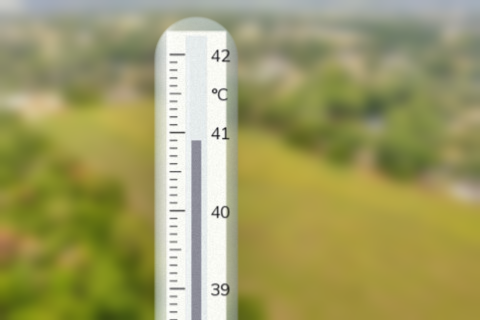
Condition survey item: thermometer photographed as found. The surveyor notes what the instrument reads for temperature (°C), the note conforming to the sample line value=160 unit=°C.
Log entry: value=40.9 unit=°C
